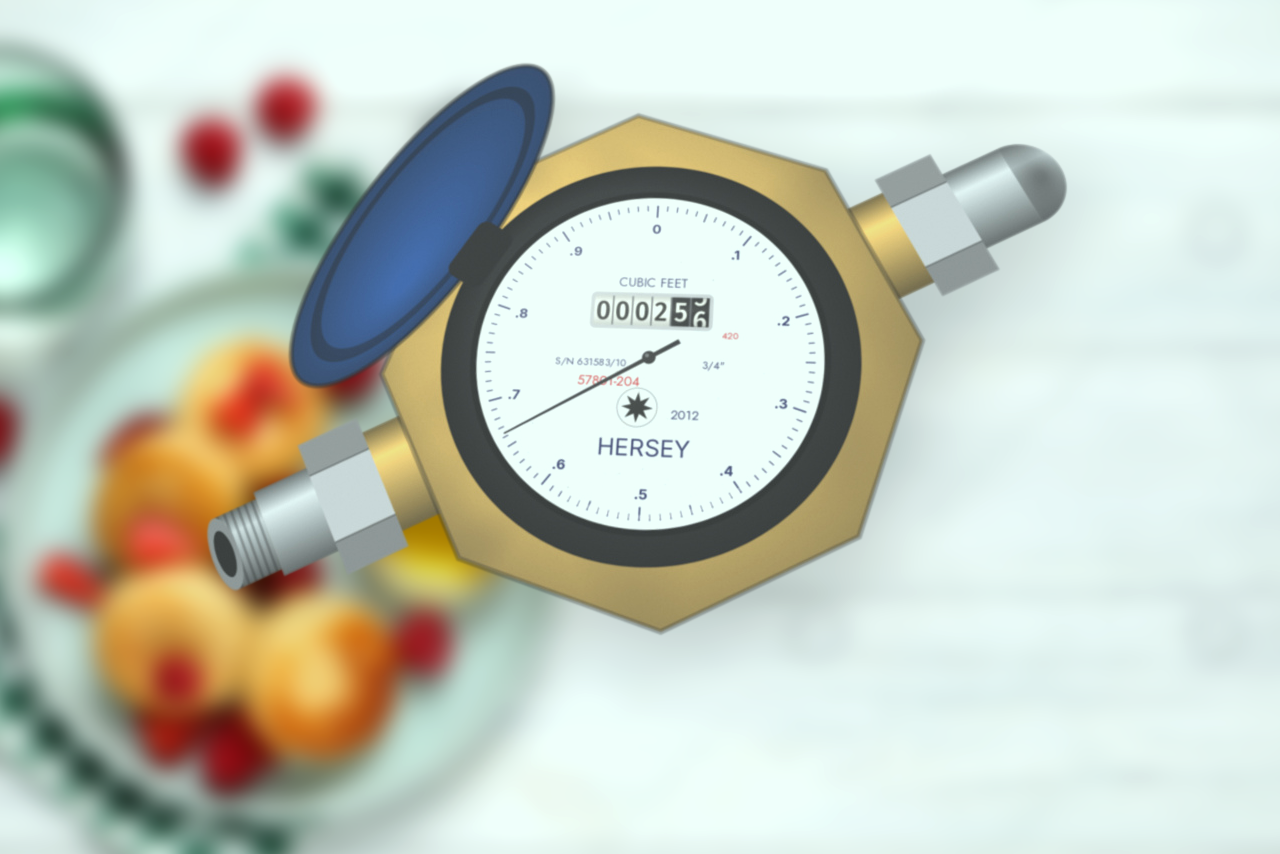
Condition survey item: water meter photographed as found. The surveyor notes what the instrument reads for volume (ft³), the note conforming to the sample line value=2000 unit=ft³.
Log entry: value=255.66 unit=ft³
